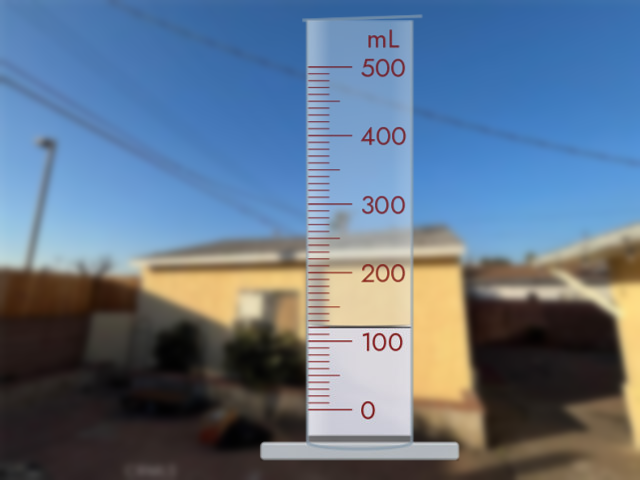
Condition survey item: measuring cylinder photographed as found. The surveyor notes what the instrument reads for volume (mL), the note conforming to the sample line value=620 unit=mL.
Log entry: value=120 unit=mL
